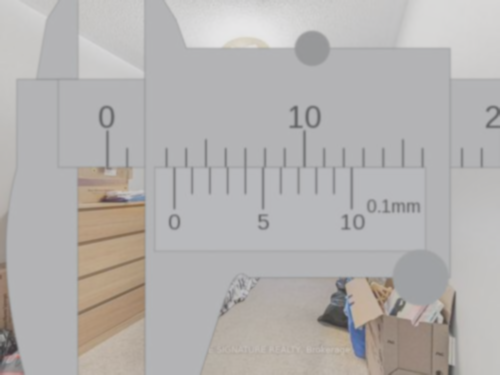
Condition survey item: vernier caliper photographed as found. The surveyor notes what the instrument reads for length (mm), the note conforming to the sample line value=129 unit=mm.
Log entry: value=3.4 unit=mm
